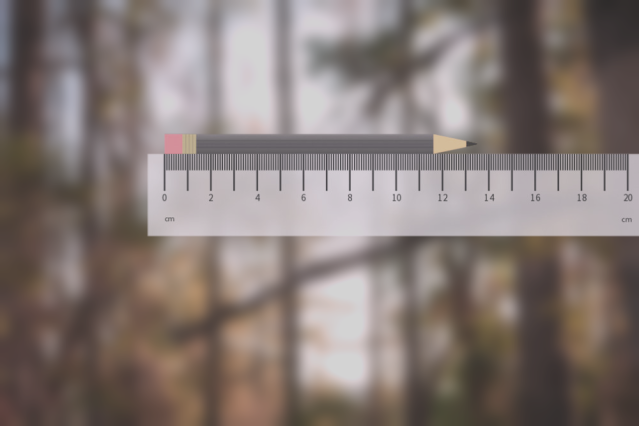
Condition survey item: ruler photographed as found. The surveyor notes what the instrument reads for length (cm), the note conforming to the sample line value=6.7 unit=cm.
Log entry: value=13.5 unit=cm
